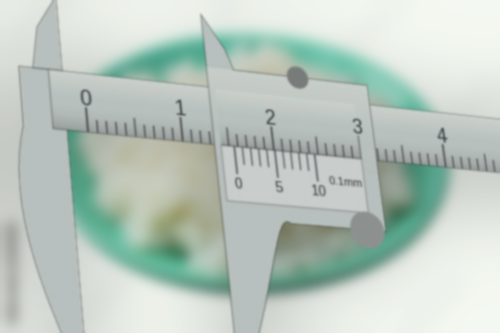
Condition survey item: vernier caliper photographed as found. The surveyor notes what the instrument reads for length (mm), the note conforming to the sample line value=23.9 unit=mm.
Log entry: value=15.6 unit=mm
